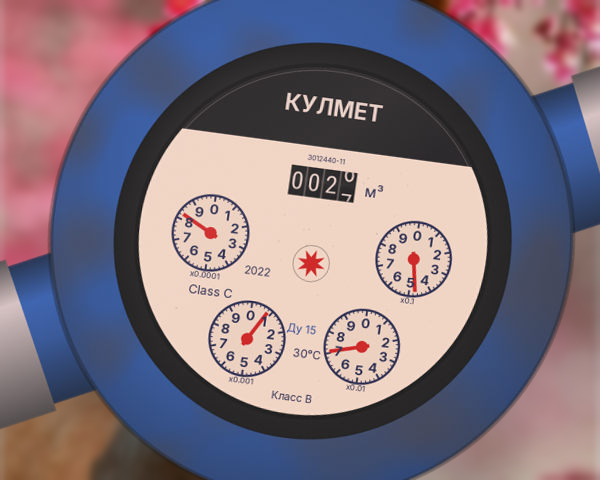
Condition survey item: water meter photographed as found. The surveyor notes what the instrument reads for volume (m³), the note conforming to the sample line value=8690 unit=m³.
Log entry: value=26.4708 unit=m³
